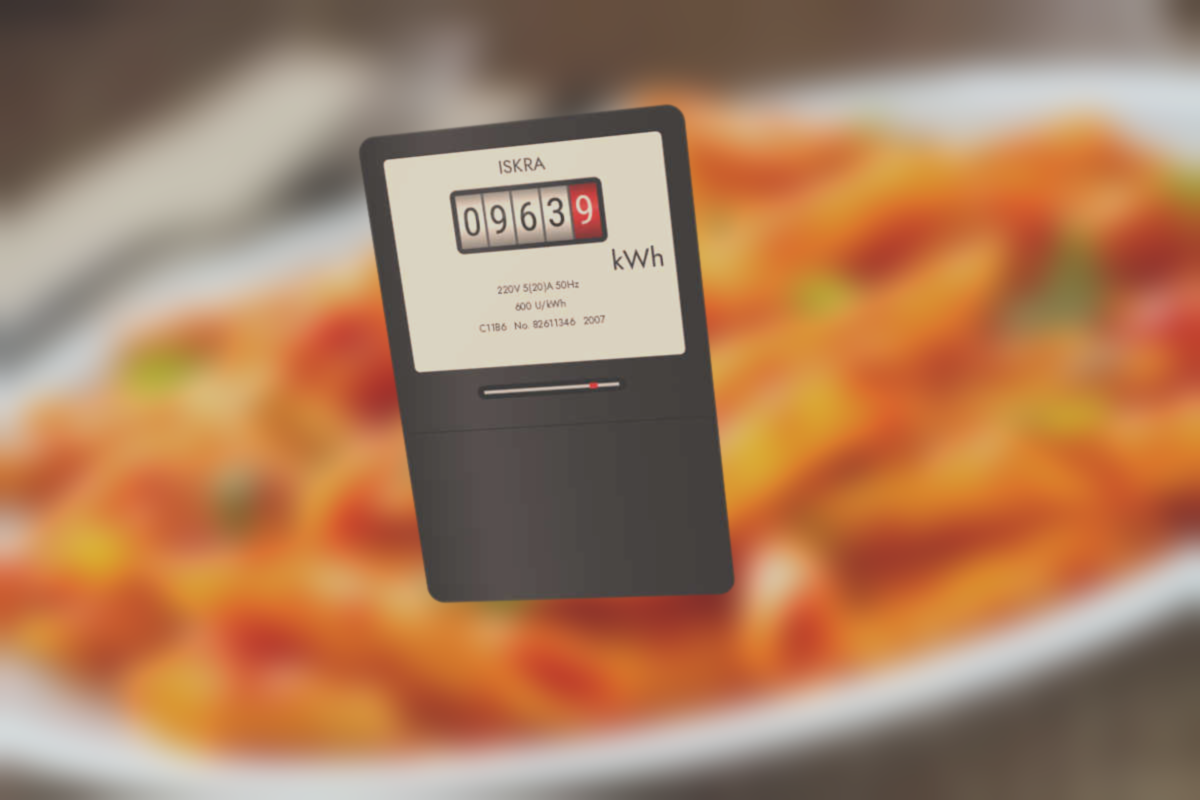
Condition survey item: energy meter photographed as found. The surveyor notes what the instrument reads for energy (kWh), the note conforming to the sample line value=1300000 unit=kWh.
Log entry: value=963.9 unit=kWh
